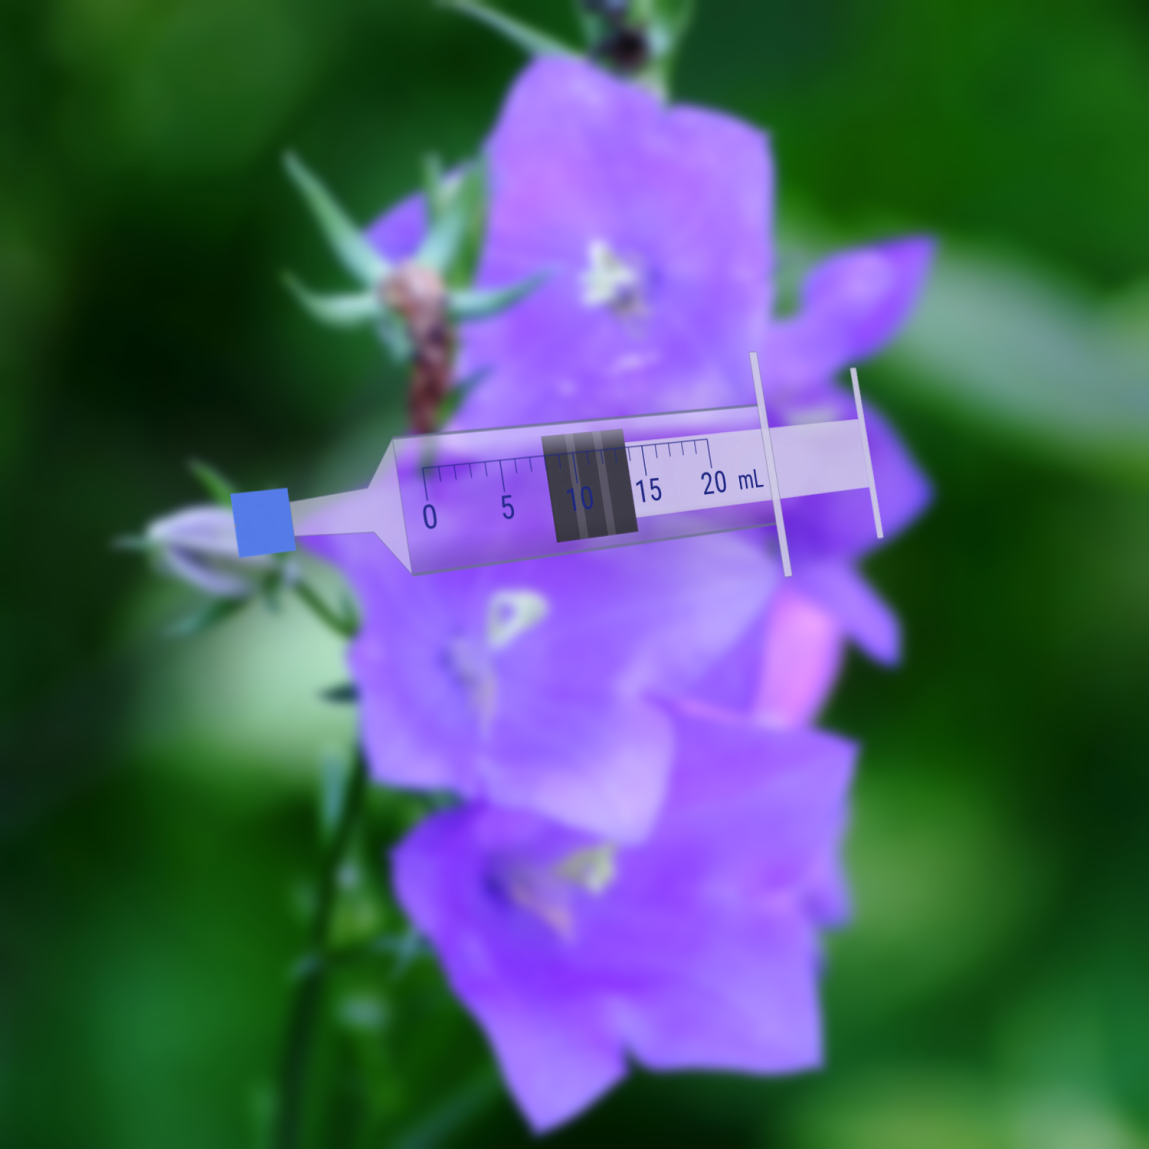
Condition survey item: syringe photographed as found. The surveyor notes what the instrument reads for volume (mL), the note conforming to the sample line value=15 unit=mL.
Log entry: value=8 unit=mL
